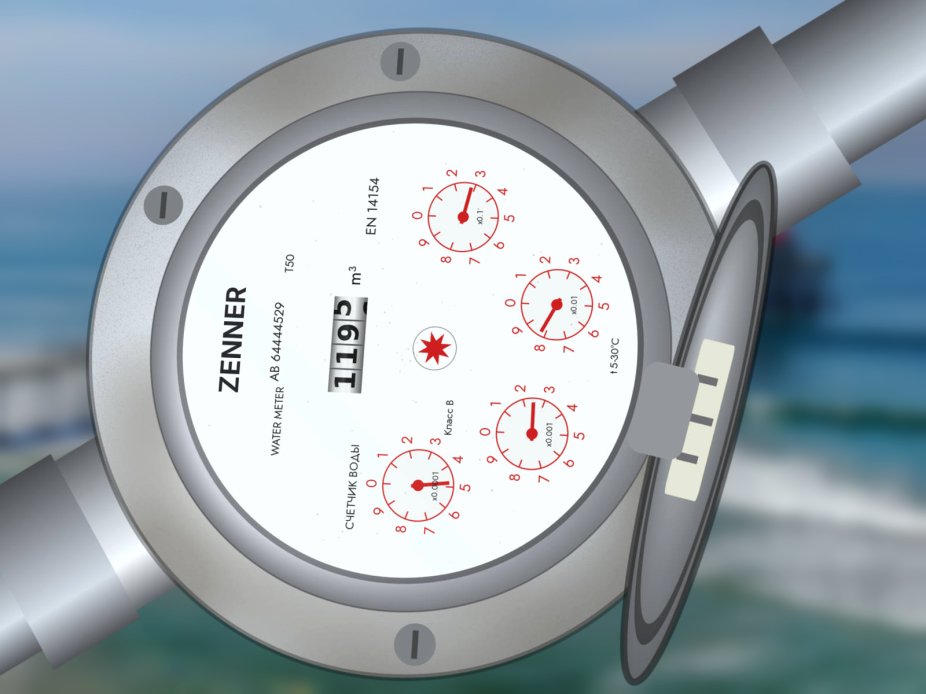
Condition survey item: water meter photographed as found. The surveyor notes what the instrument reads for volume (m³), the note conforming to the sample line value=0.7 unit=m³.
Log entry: value=1195.2824 unit=m³
